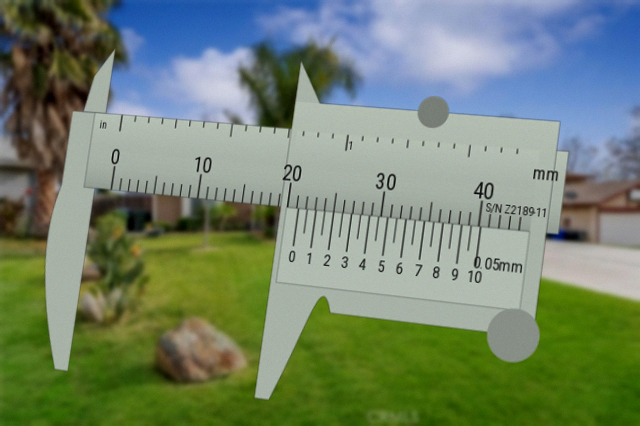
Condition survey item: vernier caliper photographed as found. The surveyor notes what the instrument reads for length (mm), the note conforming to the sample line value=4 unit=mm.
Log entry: value=21.2 unit=mm
